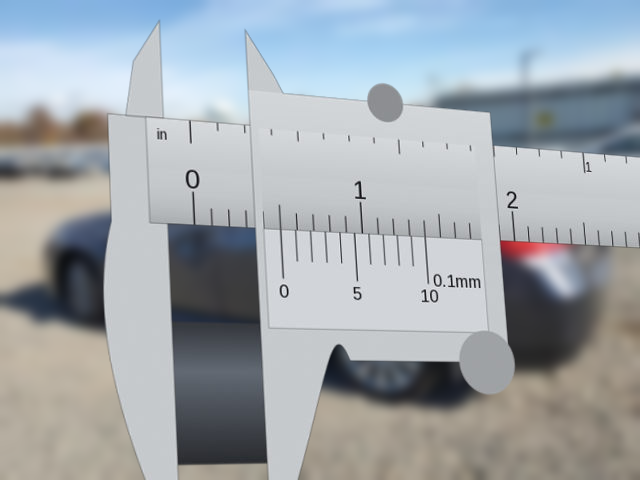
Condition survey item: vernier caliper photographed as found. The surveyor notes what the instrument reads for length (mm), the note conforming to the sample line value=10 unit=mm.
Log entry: value=5.0 unit=mm
